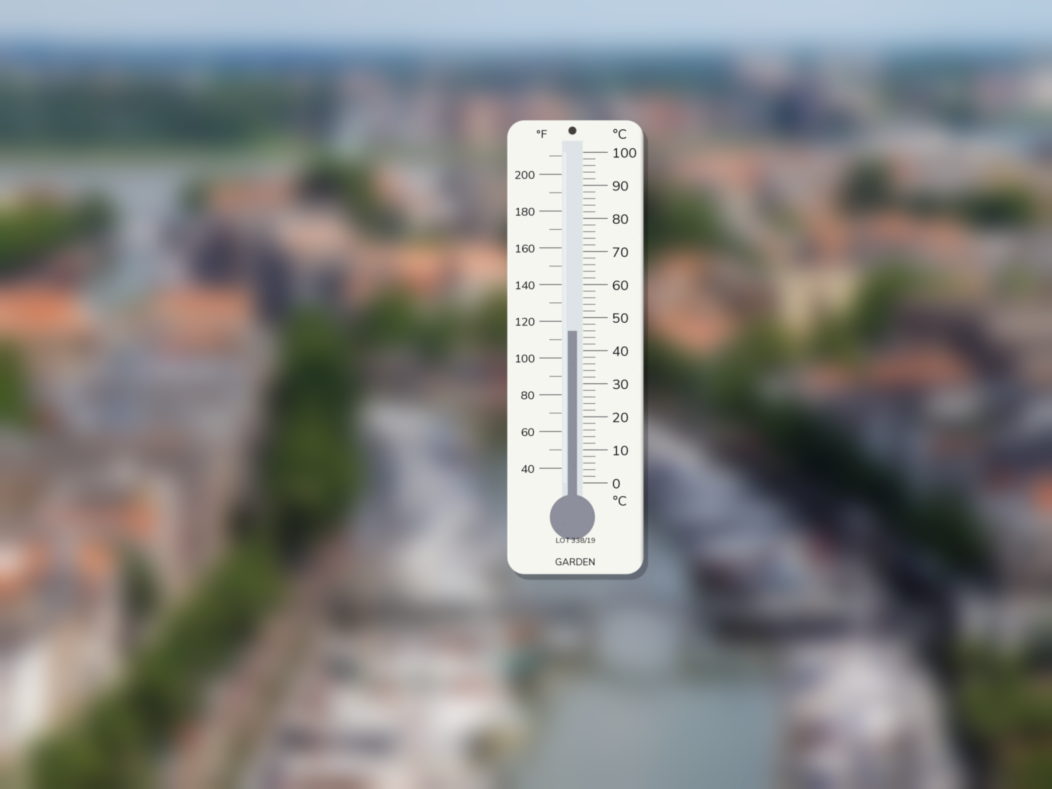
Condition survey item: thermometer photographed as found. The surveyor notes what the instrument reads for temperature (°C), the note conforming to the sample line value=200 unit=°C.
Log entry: value=46 unit=°C
